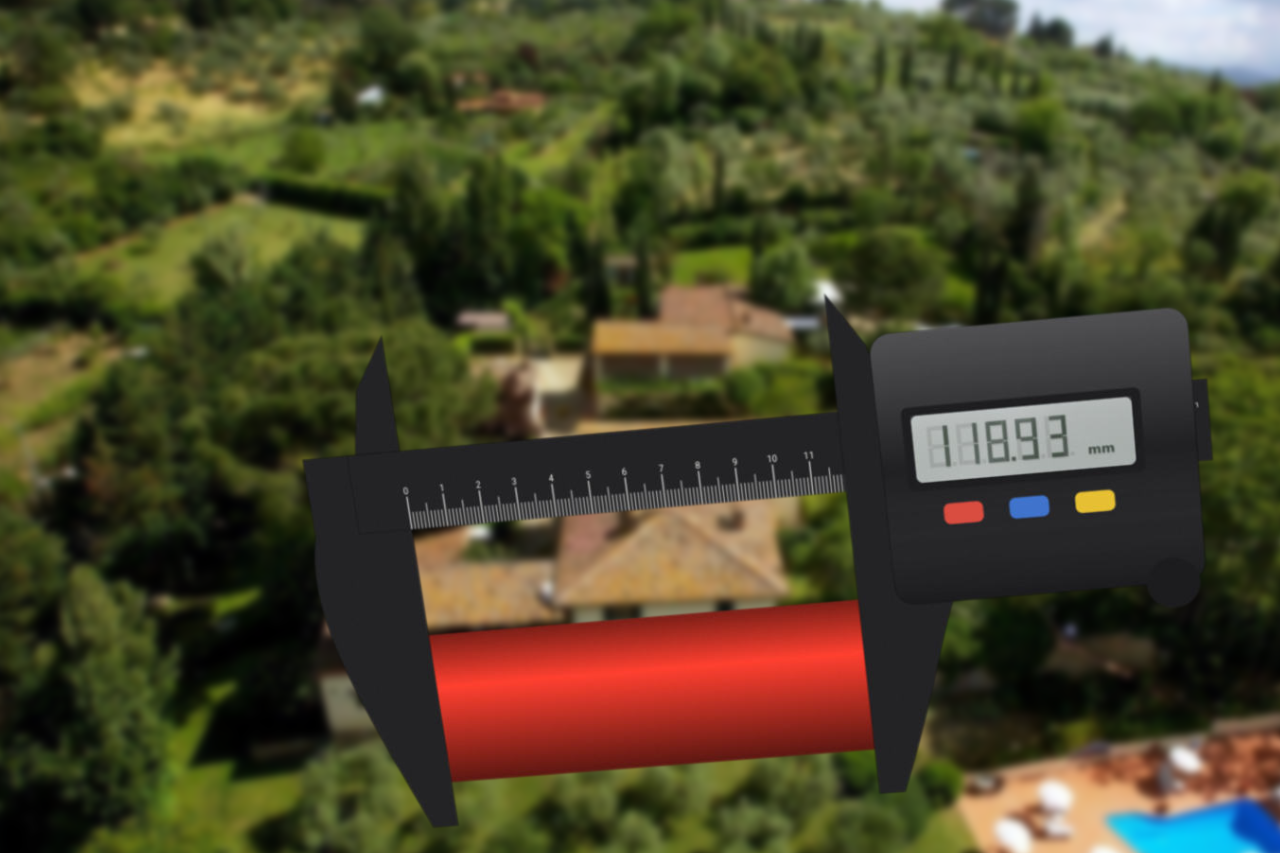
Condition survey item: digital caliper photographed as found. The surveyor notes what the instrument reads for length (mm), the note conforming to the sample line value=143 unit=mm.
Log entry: value=118.93 unit=mm
